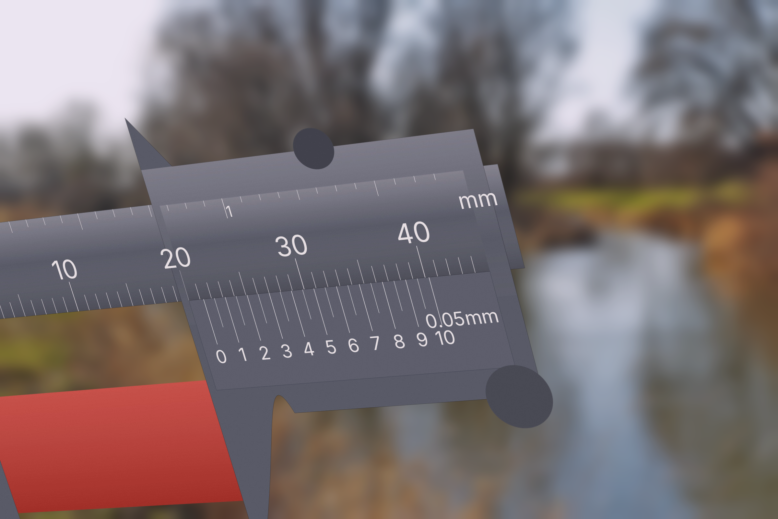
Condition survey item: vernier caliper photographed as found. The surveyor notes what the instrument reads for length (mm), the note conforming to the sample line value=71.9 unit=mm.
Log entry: value=21.3 unit=mm
